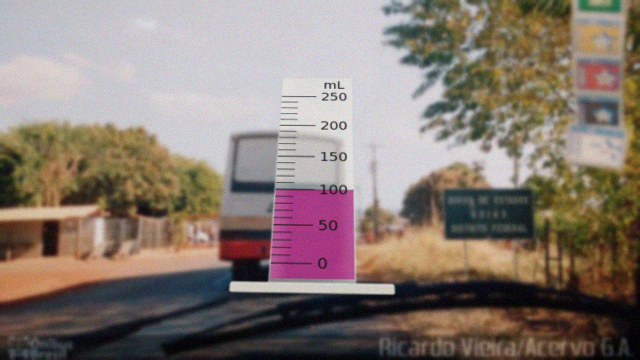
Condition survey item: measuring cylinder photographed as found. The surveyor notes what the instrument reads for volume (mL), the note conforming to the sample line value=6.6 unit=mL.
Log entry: value=100 unit=mL
